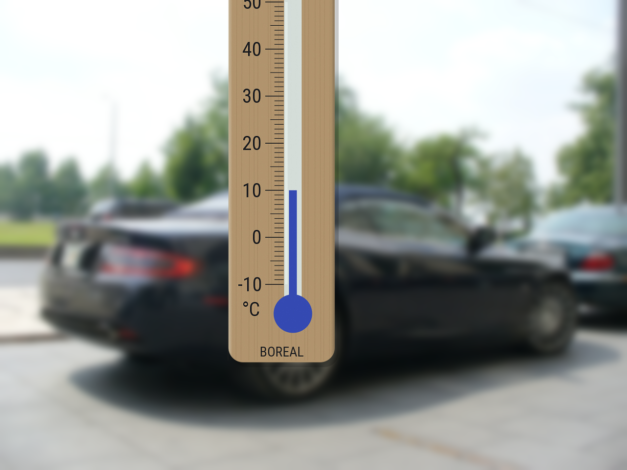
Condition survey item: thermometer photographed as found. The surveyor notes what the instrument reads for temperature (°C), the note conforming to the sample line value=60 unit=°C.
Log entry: value=10 unit=°C
